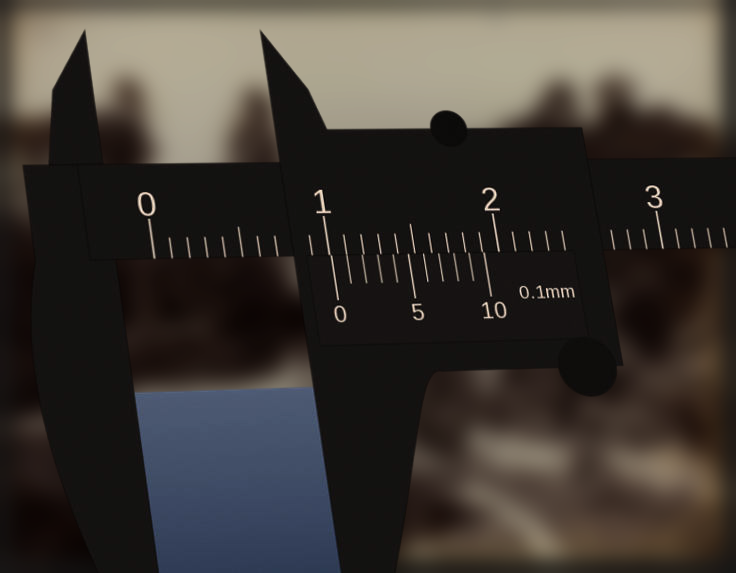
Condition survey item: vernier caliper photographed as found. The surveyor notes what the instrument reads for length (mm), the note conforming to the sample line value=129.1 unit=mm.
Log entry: value=10.1 unit=mm
